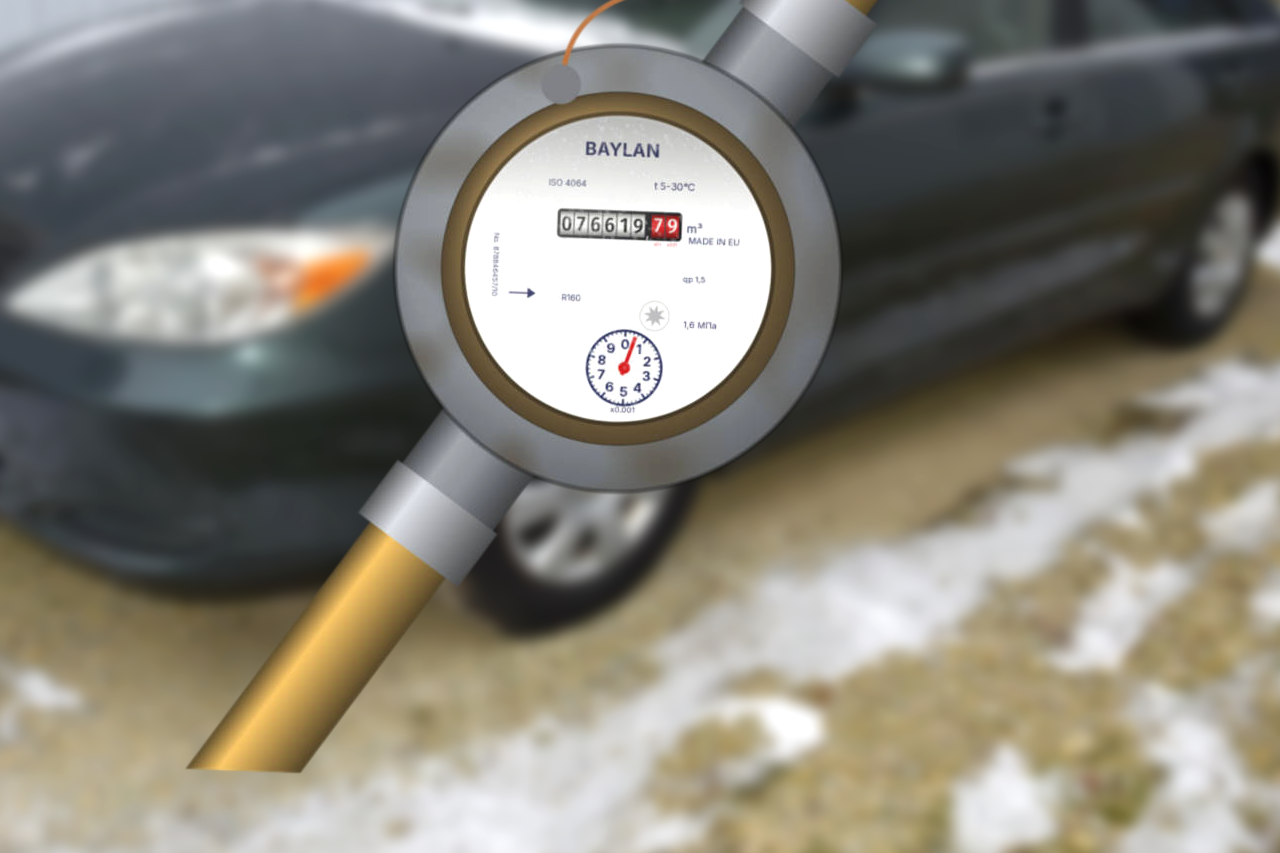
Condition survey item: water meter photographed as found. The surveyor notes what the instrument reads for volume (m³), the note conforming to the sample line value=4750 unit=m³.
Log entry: value=76619.790 unit=m³
